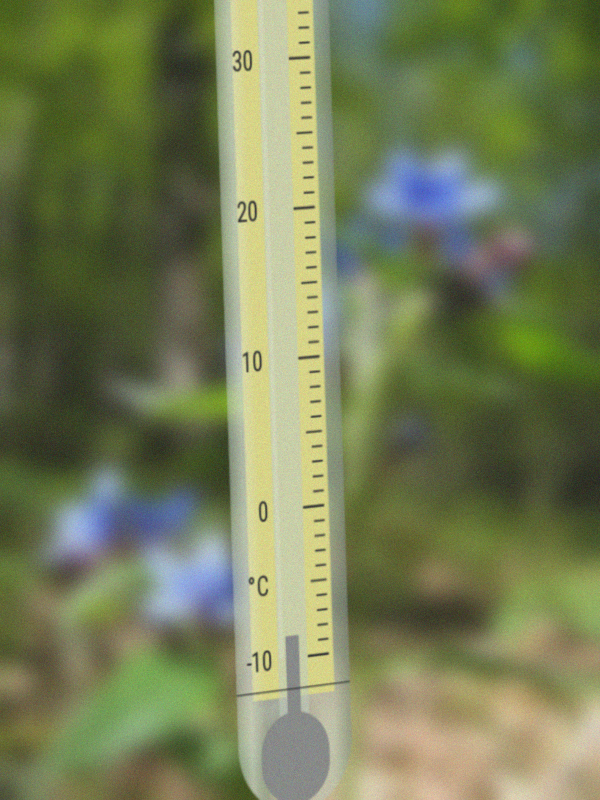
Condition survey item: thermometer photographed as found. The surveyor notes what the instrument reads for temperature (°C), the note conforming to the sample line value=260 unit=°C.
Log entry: value=-8.5 unit=°C
